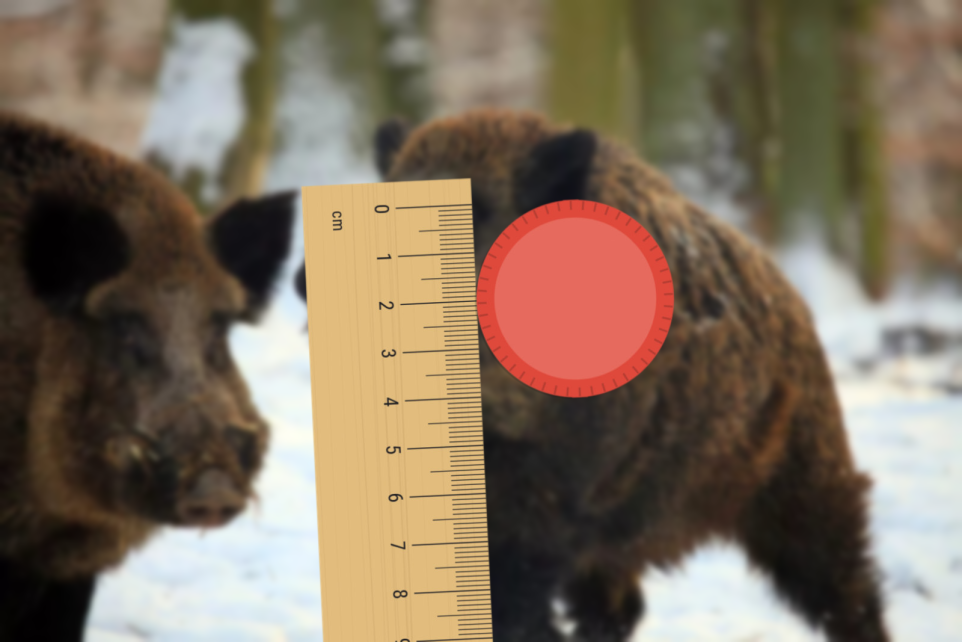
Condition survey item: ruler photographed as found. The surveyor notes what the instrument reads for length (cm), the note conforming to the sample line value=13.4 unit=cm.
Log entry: value=4.1 unit=cm
